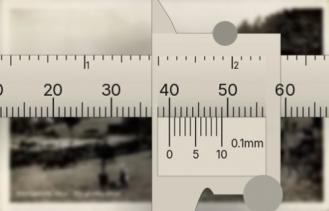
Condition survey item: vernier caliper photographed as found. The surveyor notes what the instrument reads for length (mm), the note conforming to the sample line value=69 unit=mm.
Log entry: value=40.0 unit=mm
